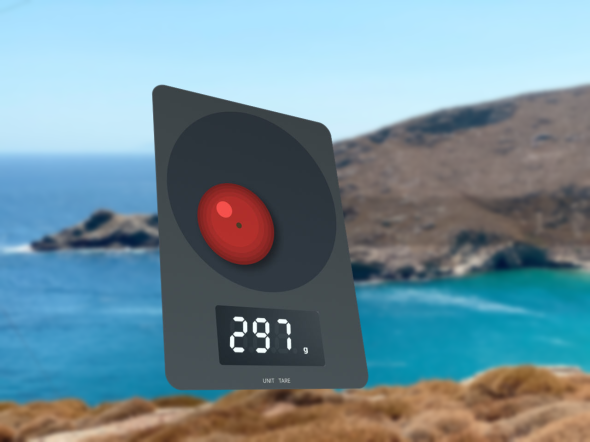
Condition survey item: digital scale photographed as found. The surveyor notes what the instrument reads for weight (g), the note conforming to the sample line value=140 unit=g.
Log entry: value=297 unit=g
